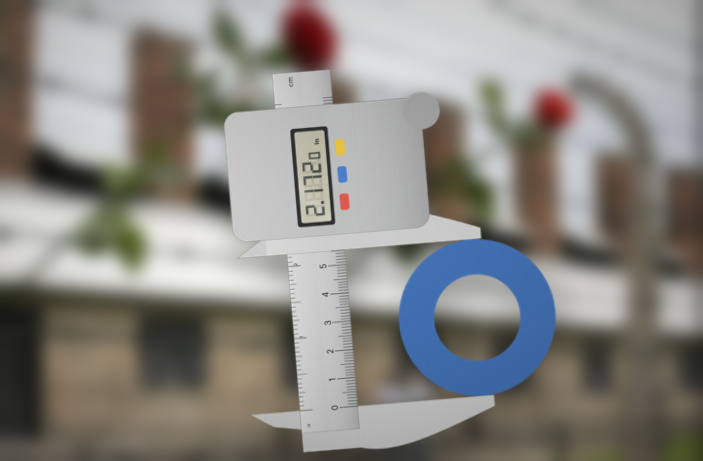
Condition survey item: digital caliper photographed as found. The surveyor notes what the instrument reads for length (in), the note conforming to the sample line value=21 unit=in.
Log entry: value=2.1720 unit=in
